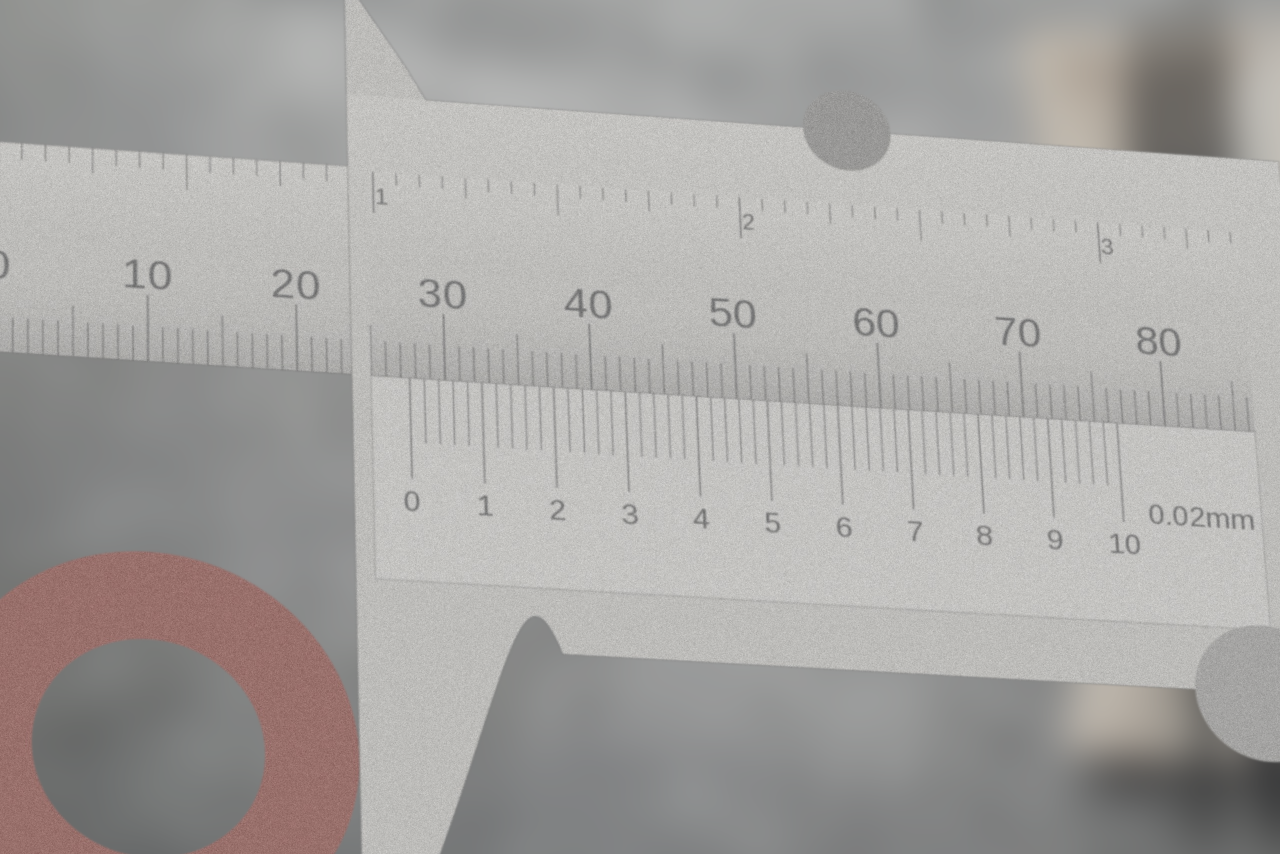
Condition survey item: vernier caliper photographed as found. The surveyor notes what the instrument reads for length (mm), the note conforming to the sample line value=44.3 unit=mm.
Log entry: value=27.6 unit=mm
